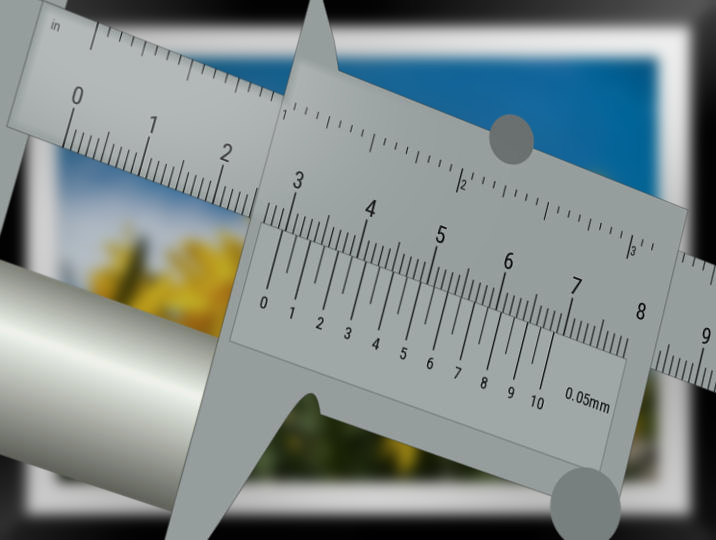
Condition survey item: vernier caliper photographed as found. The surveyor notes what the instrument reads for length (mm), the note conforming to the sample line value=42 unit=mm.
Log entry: value=29.6 unit=mm
